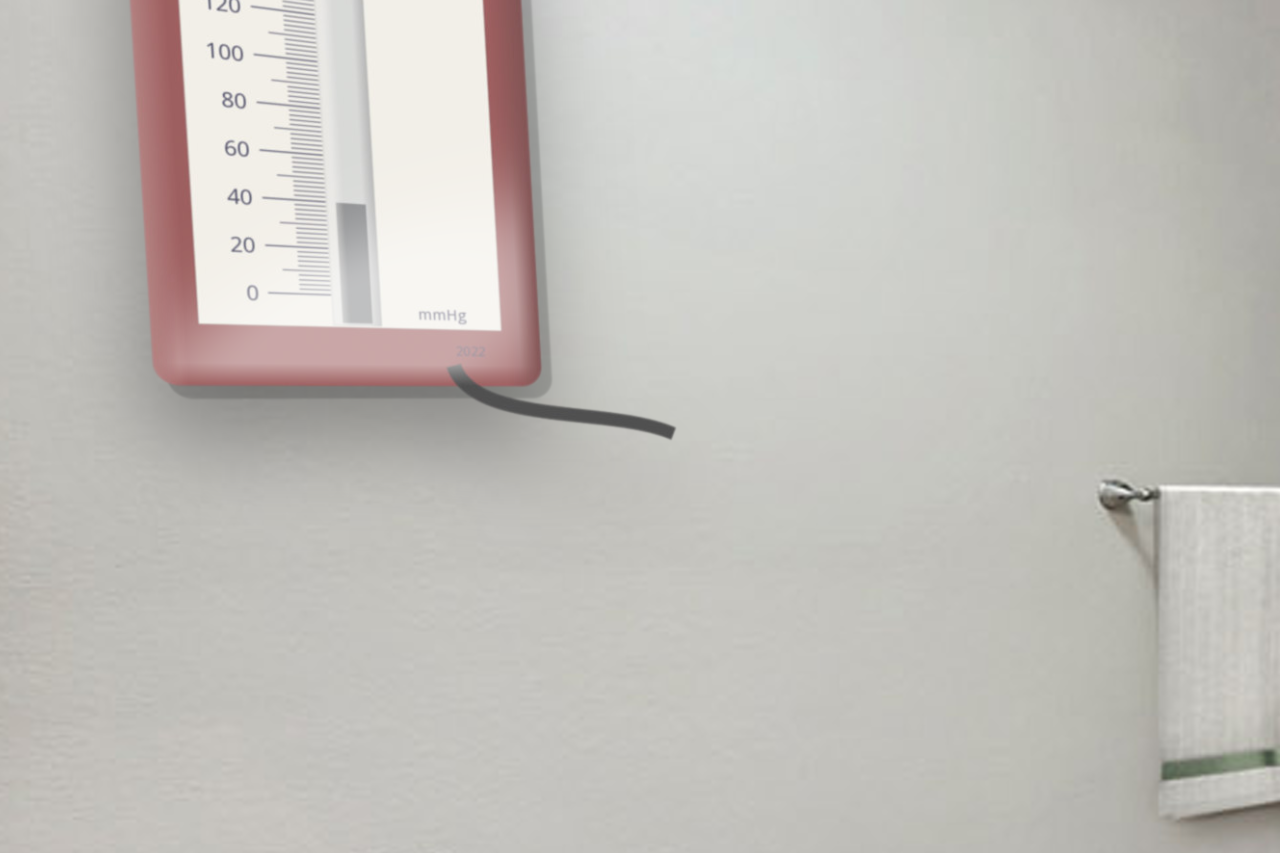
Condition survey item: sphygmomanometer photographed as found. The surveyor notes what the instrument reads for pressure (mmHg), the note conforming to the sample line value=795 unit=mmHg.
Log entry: value=40 unit=mmHg
